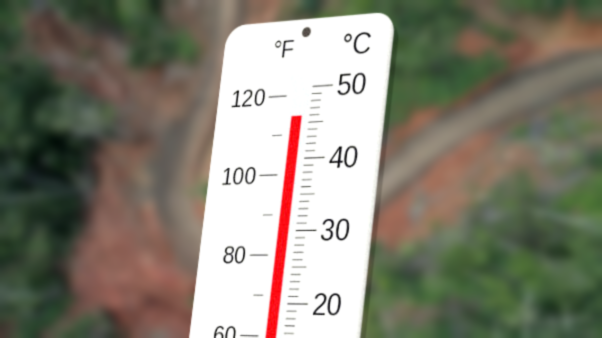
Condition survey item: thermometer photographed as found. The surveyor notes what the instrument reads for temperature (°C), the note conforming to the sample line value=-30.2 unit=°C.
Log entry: value=46 unit=°C
